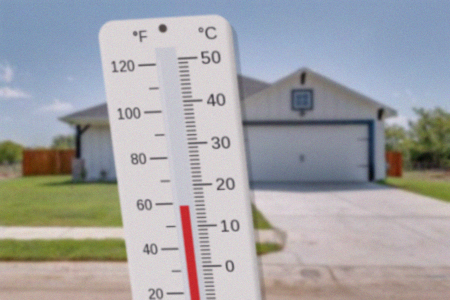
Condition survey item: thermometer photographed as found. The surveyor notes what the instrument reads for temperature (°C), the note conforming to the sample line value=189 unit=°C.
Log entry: value=15 unit=°C
